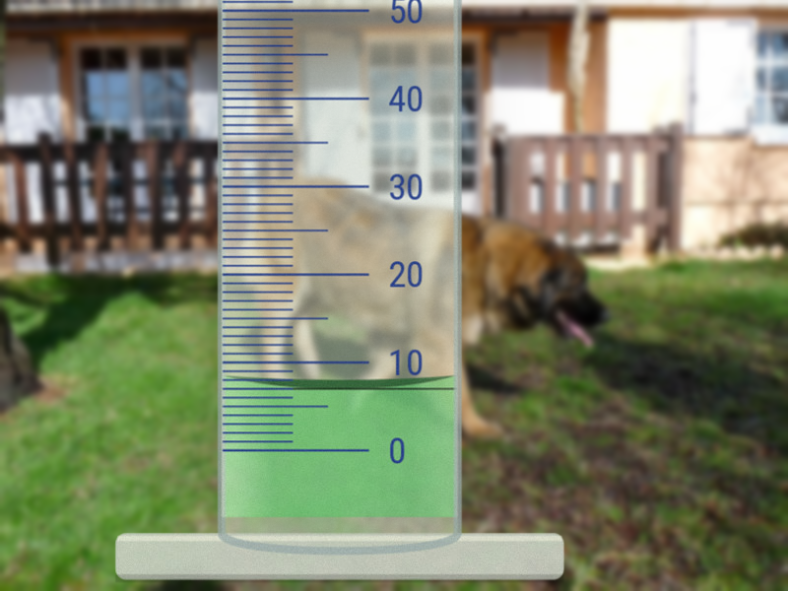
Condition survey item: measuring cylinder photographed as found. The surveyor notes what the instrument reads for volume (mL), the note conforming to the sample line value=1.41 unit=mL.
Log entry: value=7 unit=mL
